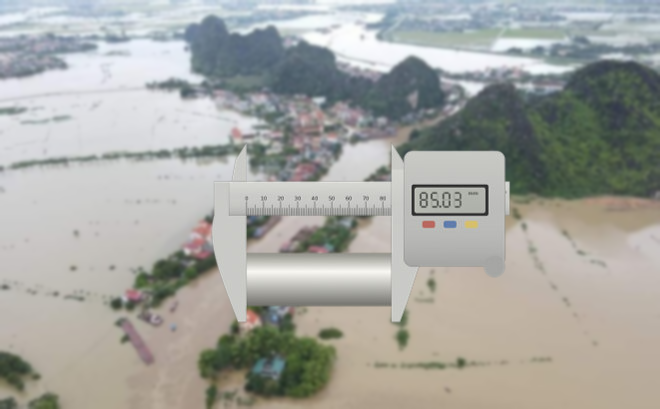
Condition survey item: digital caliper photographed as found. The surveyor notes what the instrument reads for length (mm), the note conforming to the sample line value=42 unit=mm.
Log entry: value=85.03 unit=mm
